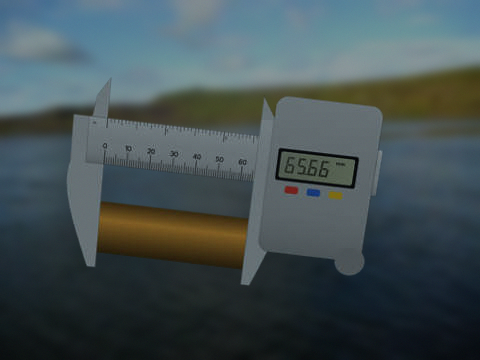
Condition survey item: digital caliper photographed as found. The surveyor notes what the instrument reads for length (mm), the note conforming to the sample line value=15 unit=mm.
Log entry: value=65.66 unit=mm
